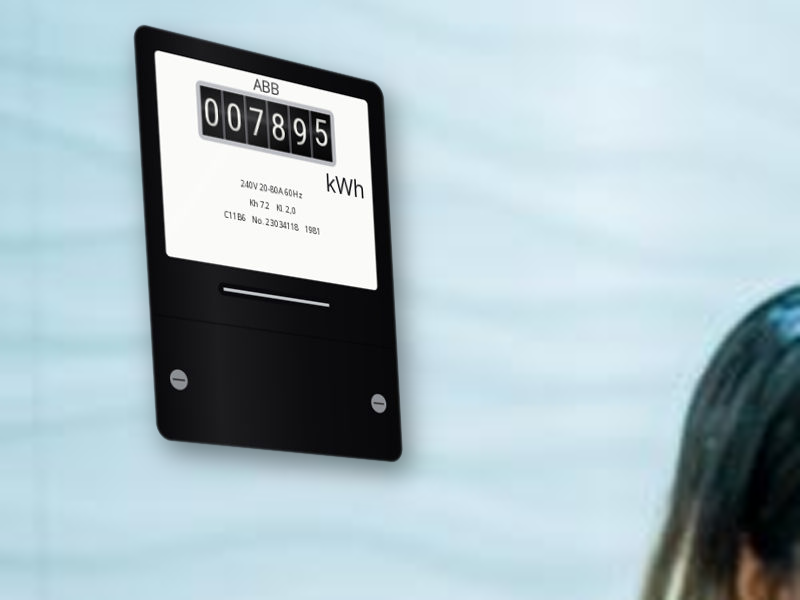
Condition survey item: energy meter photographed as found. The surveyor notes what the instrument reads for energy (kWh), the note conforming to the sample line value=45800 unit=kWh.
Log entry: value=7895 unit=kWh
